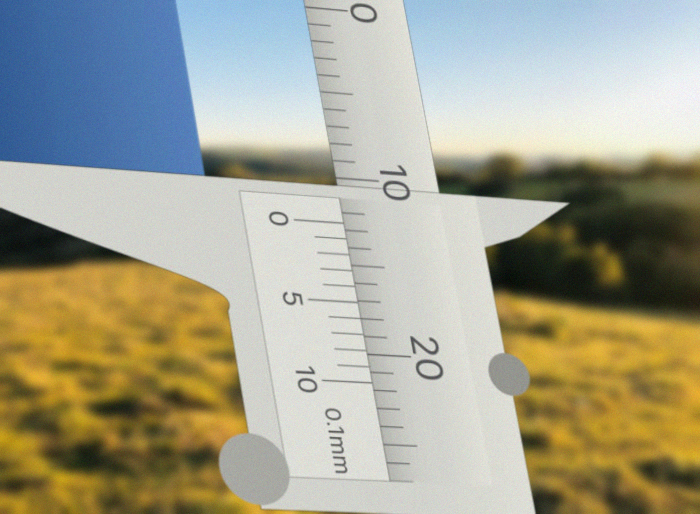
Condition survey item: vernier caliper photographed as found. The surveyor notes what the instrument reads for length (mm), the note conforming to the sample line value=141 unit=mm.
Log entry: value=12.6 unit=mm
